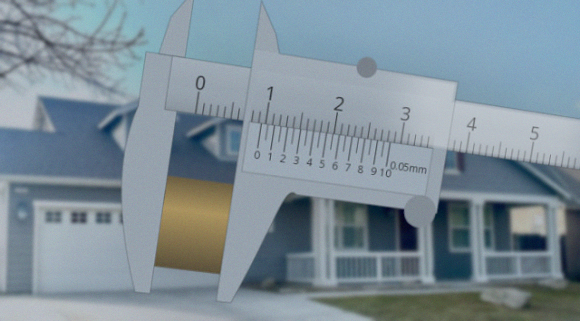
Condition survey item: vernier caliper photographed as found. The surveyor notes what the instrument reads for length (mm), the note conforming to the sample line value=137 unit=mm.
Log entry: value=9.4 unit=mm
